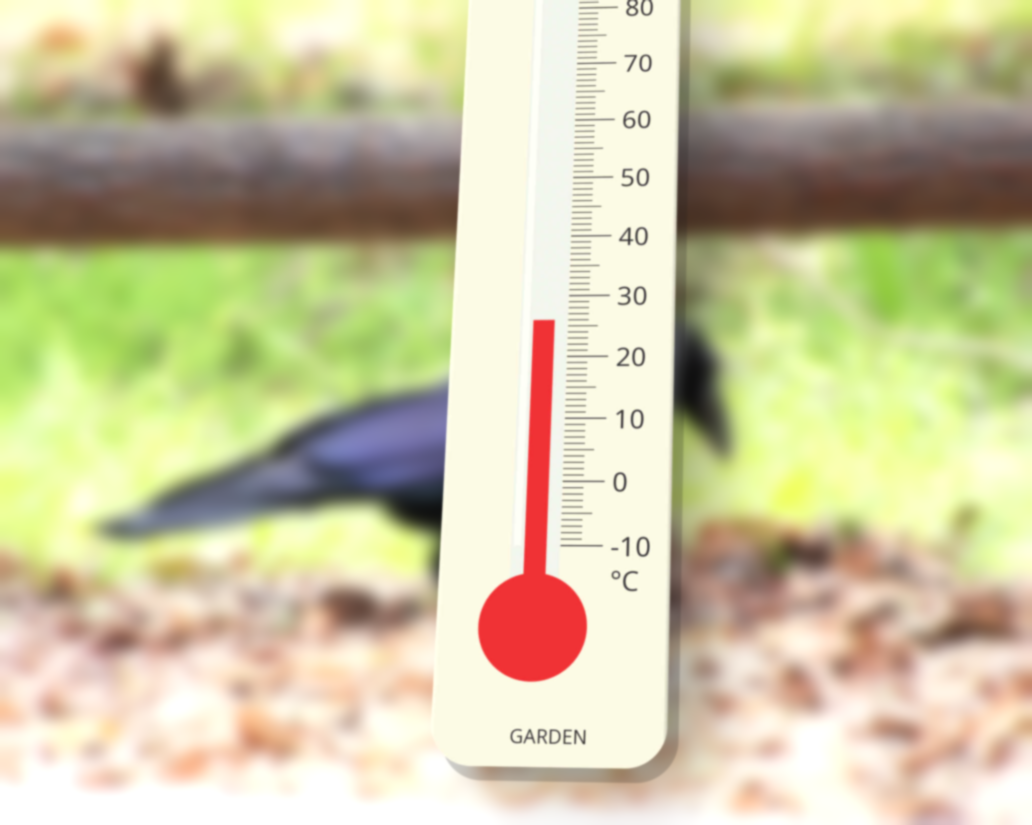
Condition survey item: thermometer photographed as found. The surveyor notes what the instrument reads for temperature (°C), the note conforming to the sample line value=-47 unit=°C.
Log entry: value=26 unit=°C
